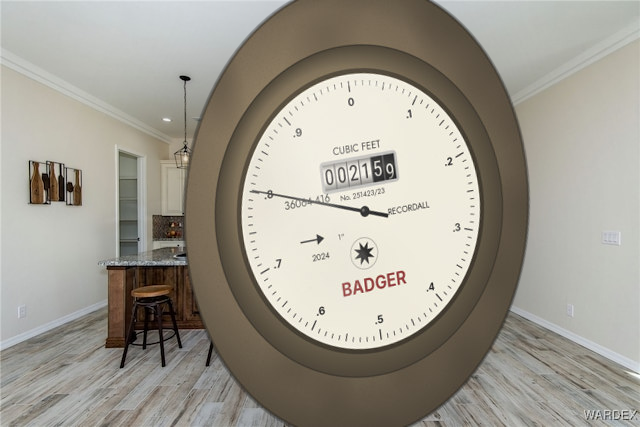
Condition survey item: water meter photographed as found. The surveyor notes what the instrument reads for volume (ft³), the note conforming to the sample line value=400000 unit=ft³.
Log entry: value=2158.80 unit=ft³
